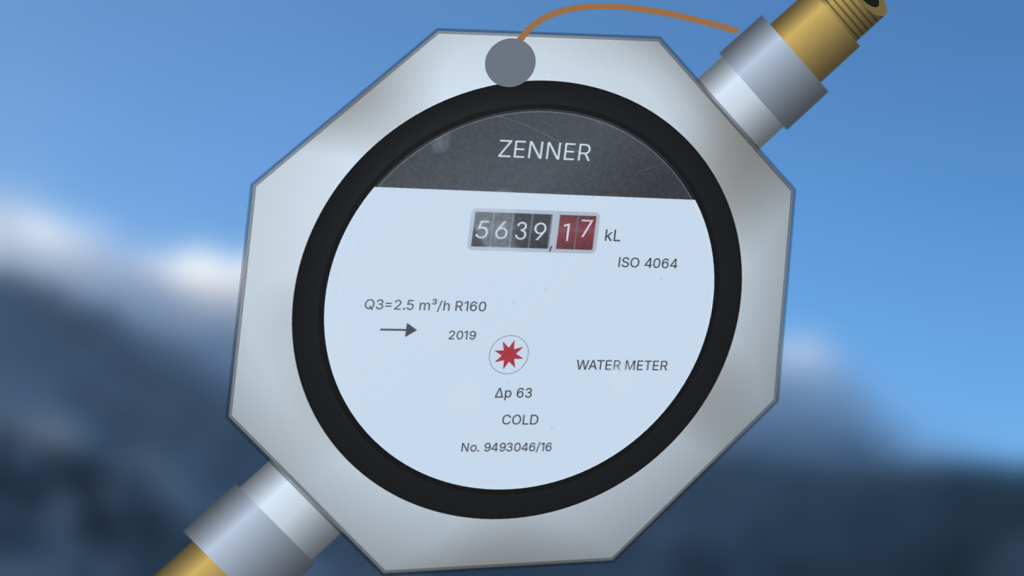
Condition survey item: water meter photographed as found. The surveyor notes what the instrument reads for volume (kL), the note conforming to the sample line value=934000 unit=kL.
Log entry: value=5639.17 unit=kL
